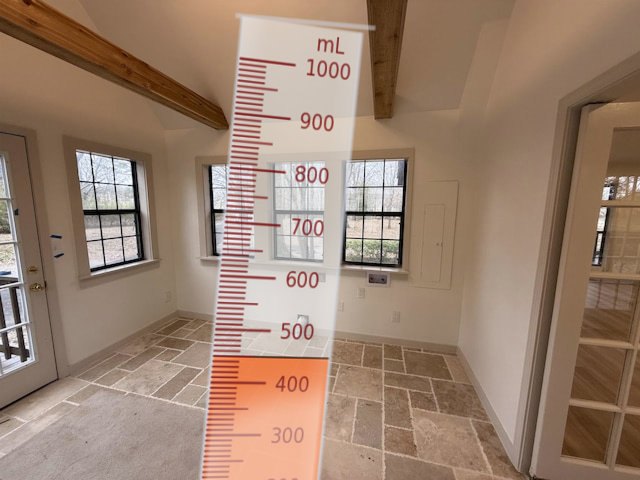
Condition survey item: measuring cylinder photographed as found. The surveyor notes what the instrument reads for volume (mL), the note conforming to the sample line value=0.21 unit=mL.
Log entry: value=450 unit=mL
